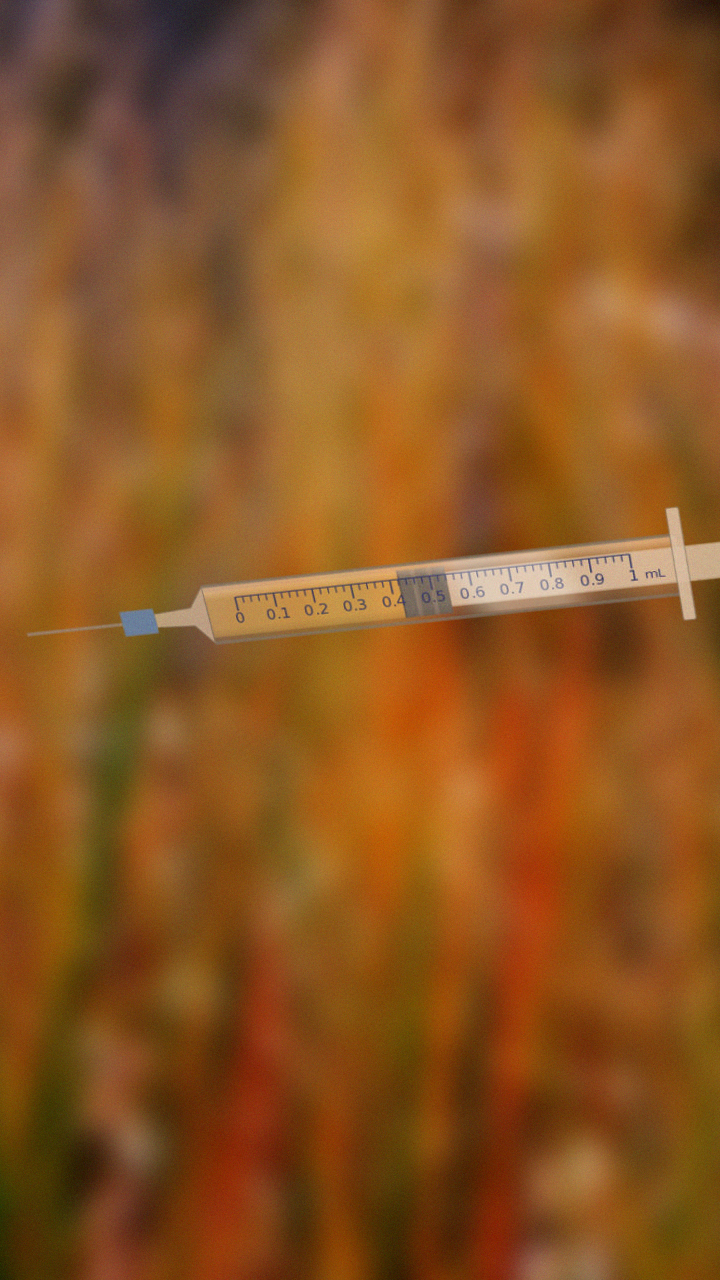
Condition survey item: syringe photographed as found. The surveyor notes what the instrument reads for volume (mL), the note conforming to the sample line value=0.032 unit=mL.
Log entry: value=0.42 unit=mL
